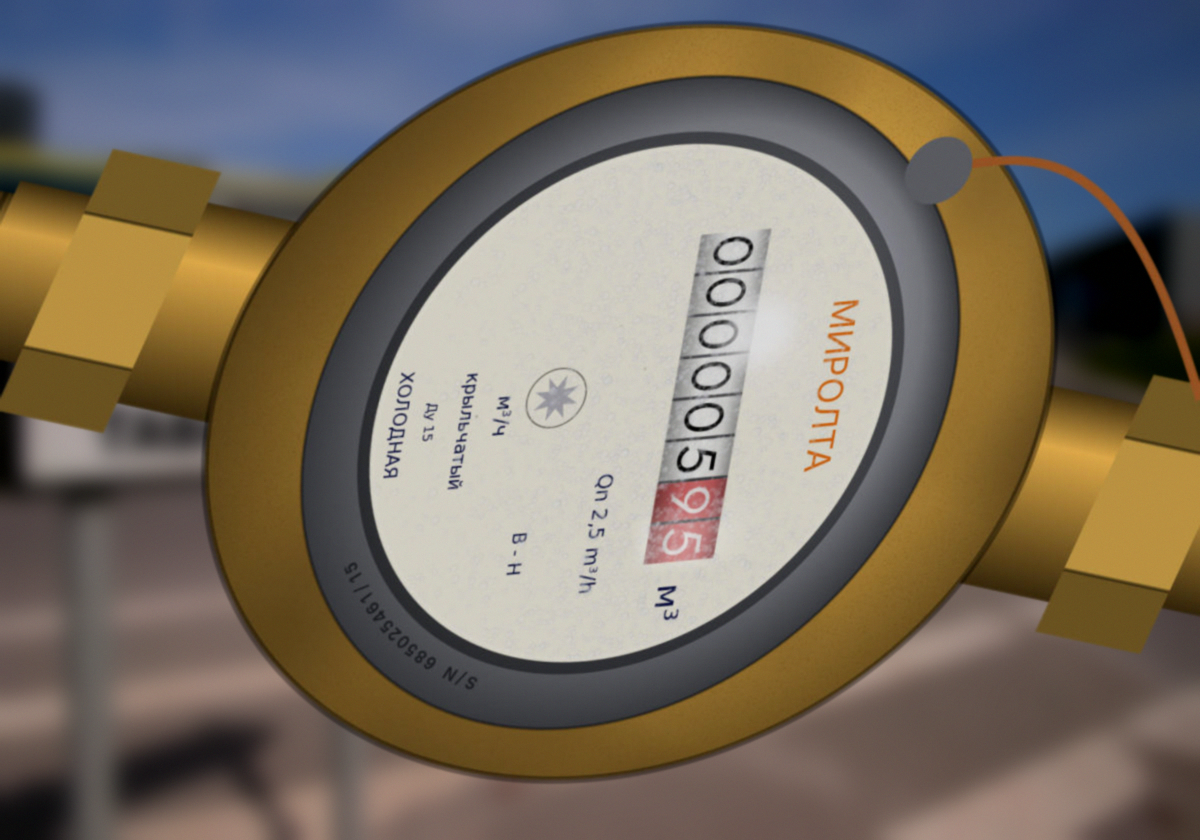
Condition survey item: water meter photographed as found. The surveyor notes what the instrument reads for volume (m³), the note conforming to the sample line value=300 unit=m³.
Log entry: value=5.95 unit=m³
